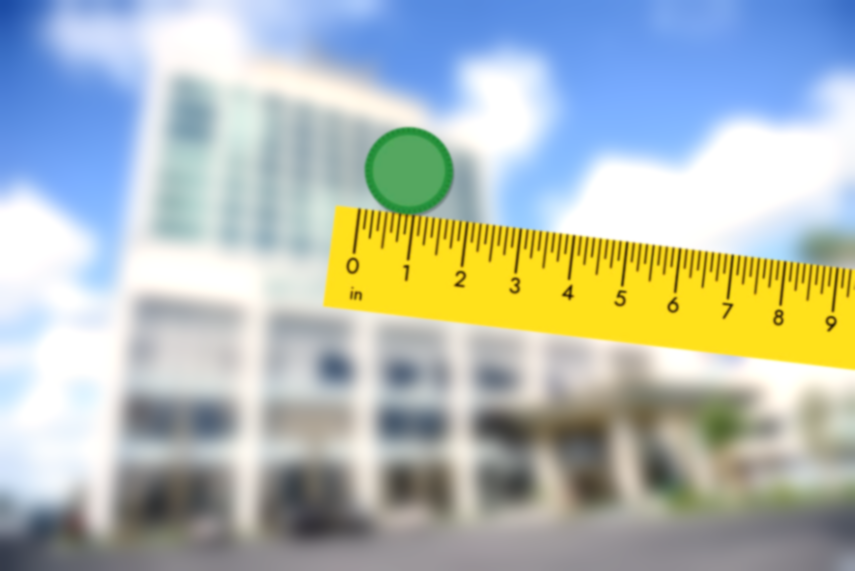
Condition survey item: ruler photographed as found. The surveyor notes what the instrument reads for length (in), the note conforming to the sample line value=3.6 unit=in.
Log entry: value=1.625 unit=in
